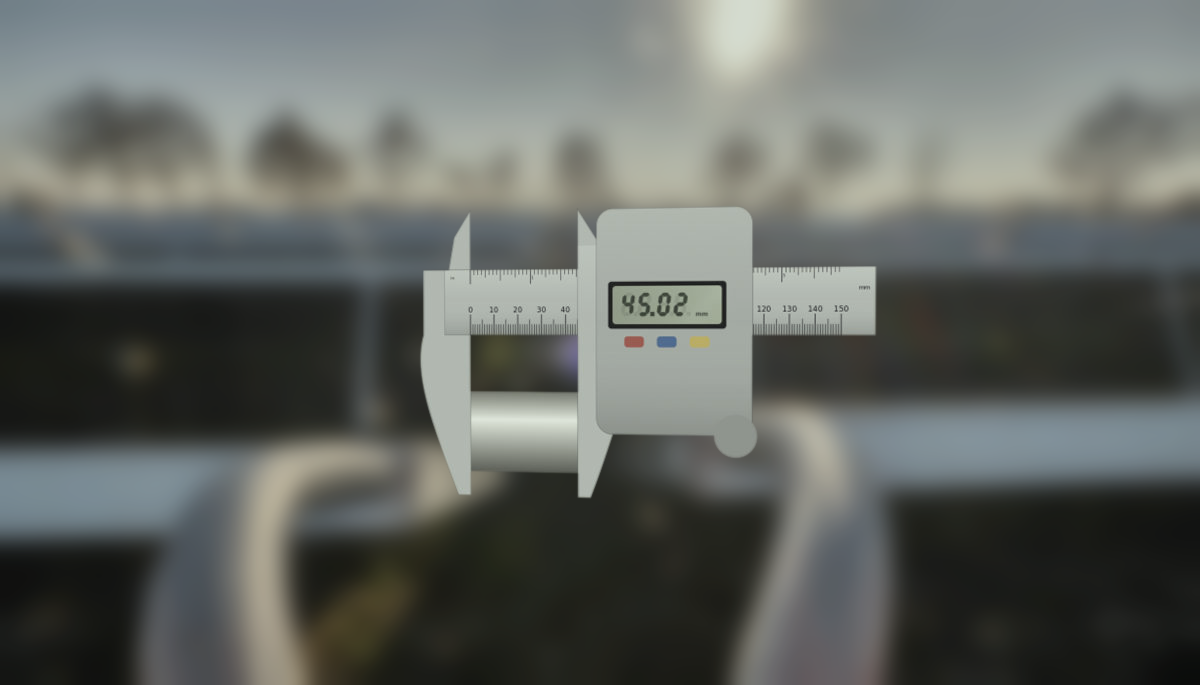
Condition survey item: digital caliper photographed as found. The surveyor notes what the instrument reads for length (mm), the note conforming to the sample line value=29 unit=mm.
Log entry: value=45.02 unit=mm
